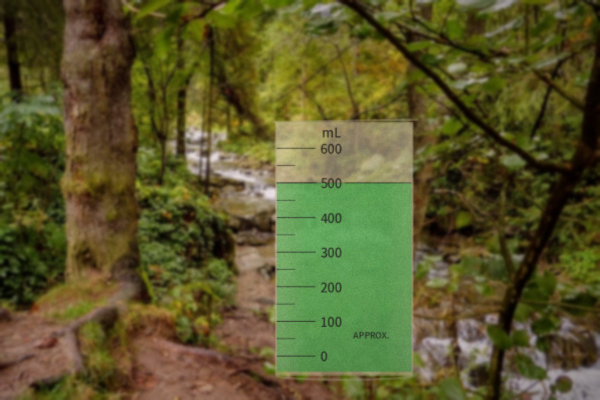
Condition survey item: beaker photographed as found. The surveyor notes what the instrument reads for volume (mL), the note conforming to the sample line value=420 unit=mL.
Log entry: value=500 unit=mL
